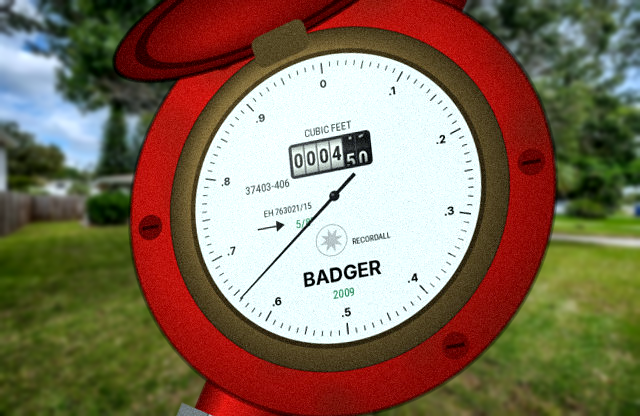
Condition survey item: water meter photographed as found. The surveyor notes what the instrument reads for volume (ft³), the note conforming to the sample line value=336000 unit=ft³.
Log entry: value=449.64 unit=ft³
